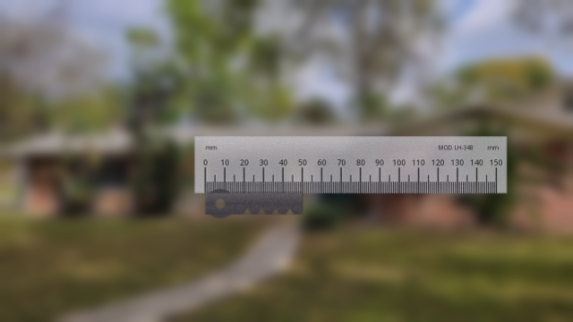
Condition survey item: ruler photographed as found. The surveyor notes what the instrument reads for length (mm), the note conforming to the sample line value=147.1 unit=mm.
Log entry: value=50 unit=mm
